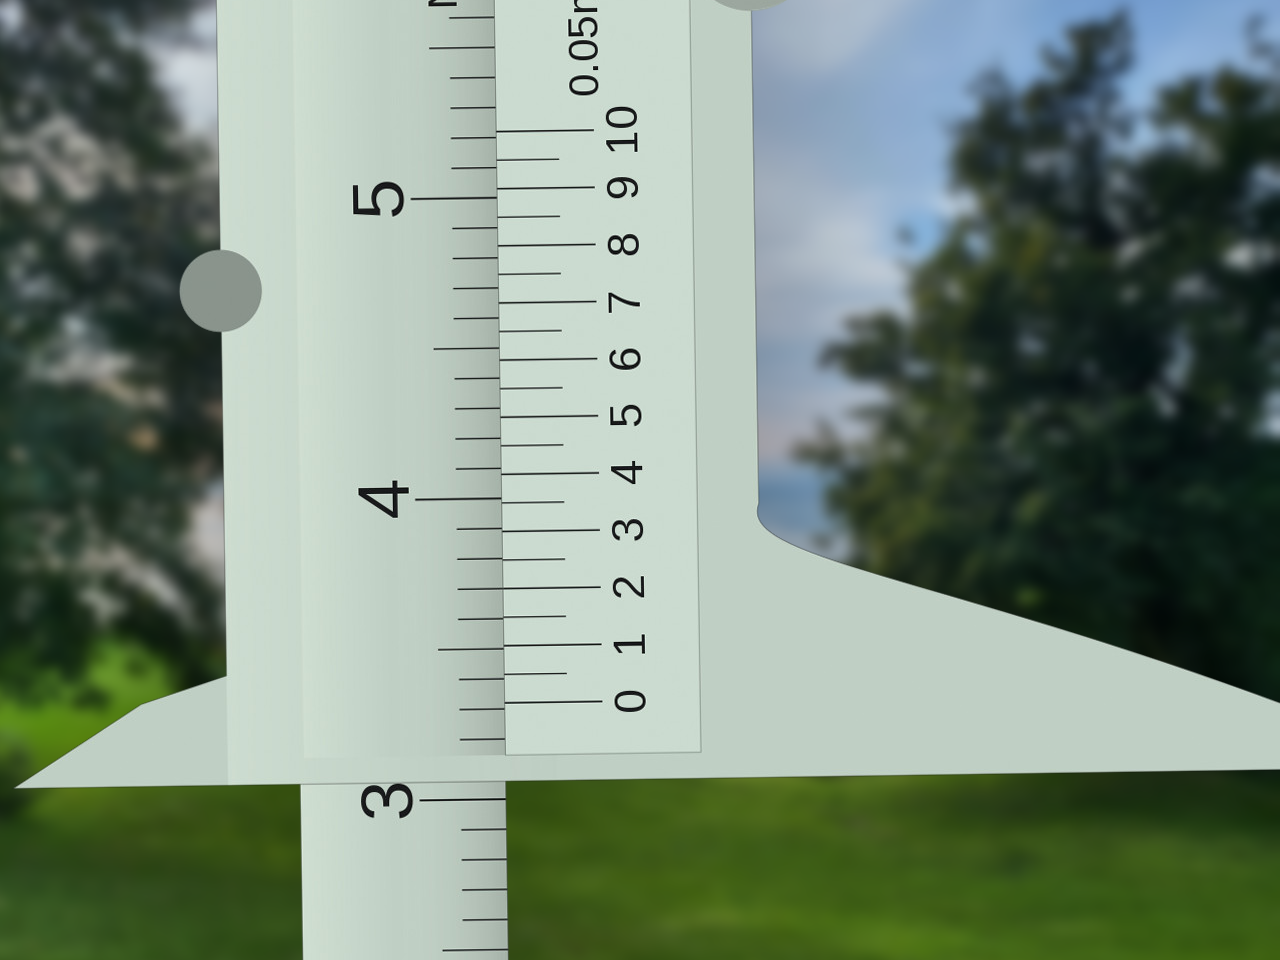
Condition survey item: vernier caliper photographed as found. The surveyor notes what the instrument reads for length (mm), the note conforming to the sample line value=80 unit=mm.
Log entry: value=33.20 unit=mm
